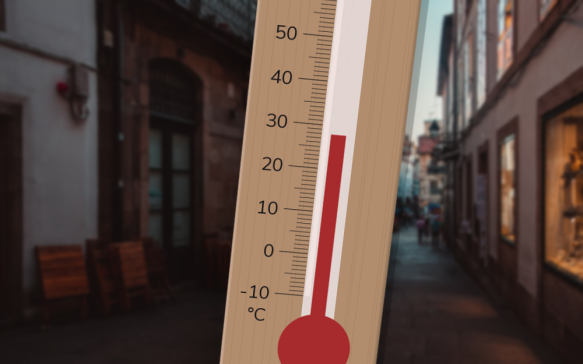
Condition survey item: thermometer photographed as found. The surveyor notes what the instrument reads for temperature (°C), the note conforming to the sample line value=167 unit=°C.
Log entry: value=28 unit=°C
